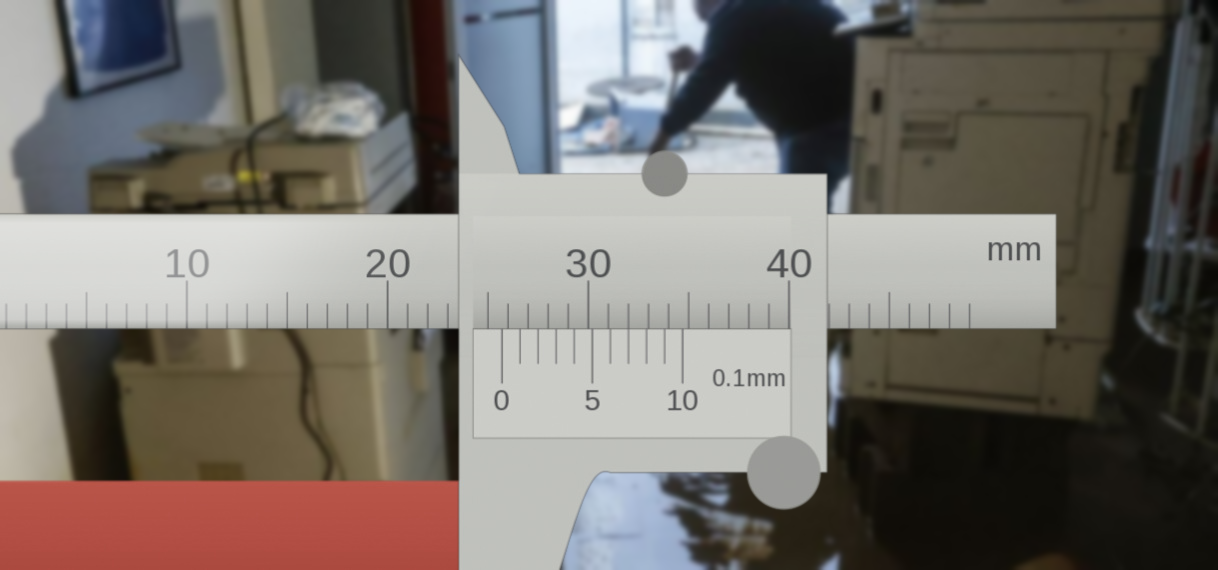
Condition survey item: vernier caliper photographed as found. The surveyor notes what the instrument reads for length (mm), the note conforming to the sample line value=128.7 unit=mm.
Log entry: value=25.7 unit=mm
